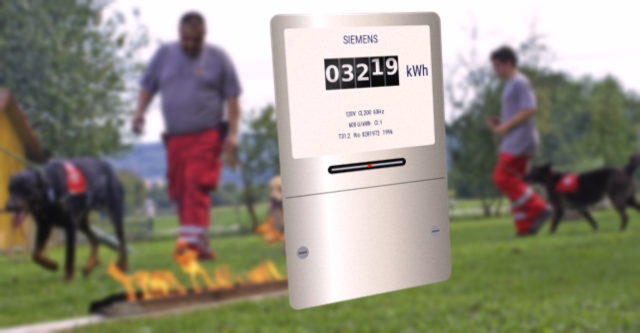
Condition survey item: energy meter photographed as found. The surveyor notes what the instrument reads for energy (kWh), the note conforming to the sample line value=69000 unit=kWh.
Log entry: value=3219 unit=kWh
